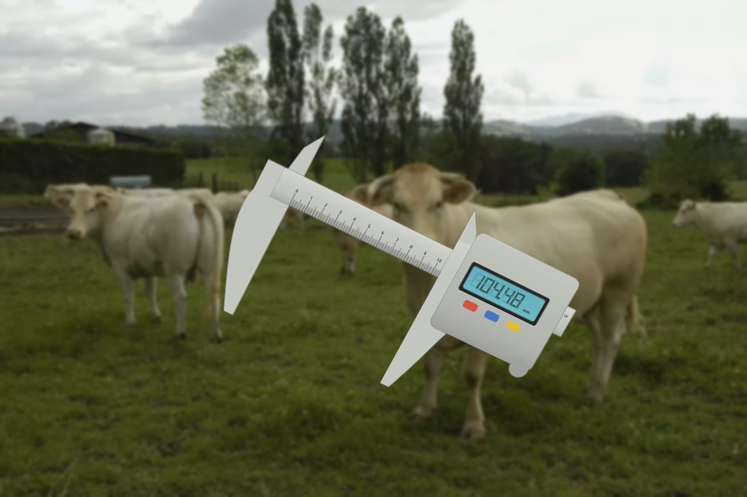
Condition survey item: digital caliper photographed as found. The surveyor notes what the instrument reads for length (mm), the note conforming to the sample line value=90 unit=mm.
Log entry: value=104.48 unit=mm
